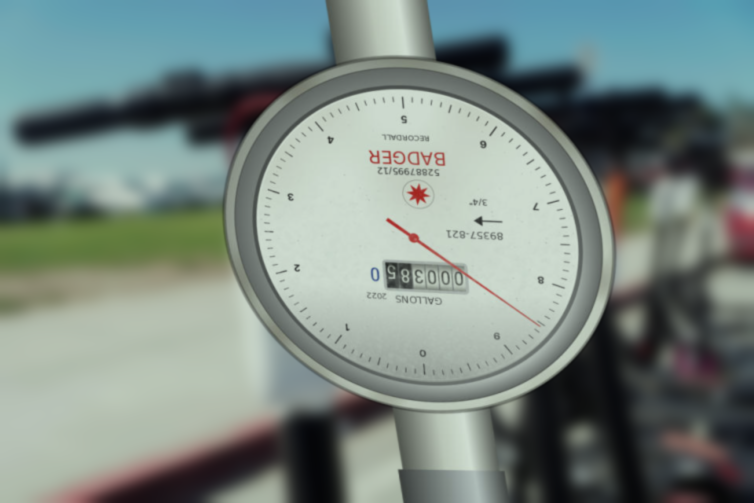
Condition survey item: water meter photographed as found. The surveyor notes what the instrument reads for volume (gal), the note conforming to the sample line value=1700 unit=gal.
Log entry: value=3848.5 unit=gal
